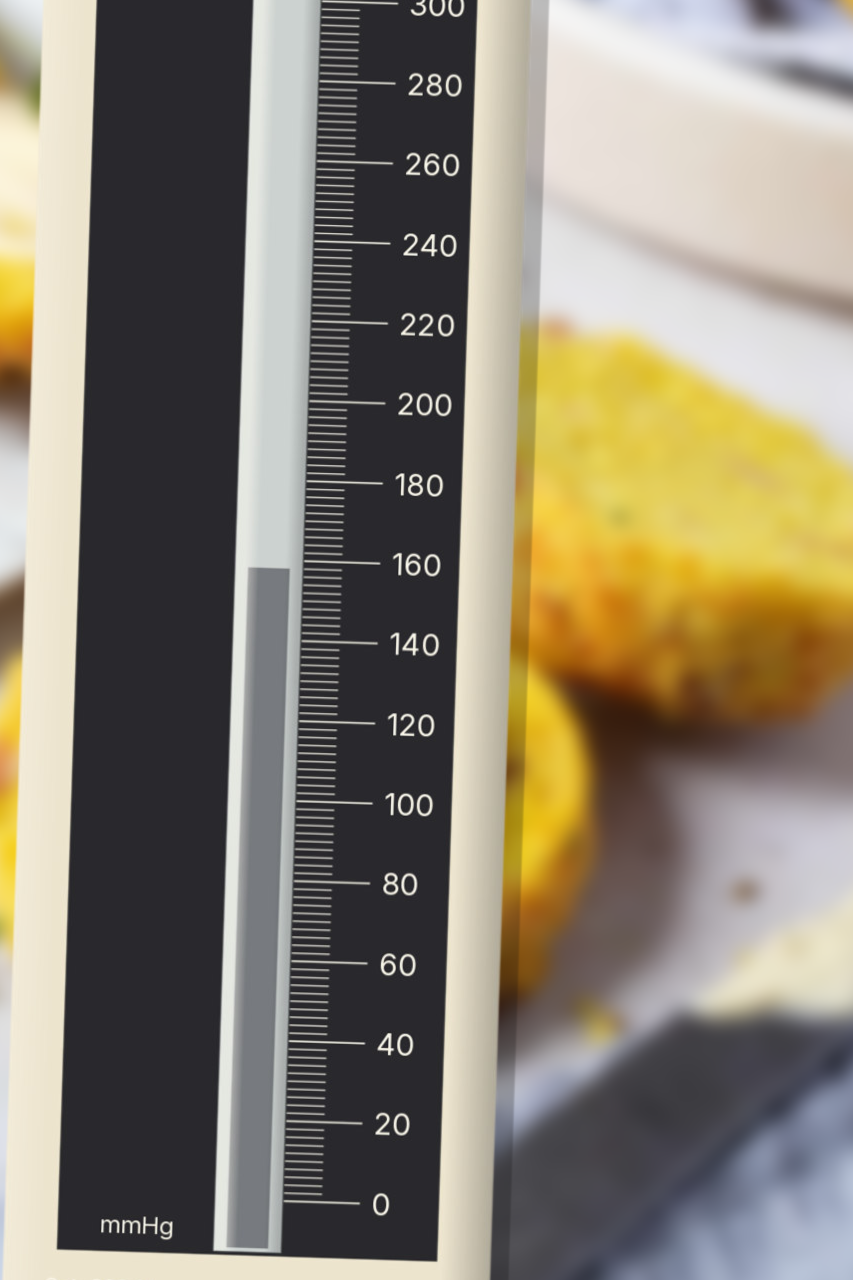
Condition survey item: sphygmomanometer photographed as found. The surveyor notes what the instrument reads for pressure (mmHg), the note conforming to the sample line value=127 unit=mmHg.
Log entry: value=158 unit=mmHg
